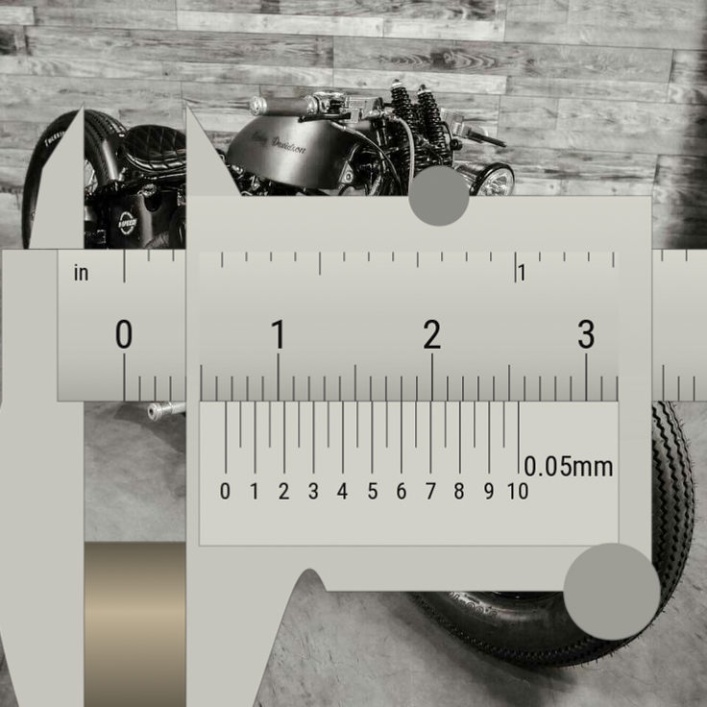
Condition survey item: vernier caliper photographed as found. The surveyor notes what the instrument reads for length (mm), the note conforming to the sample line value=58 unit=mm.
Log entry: value=6.6 unit=mm
